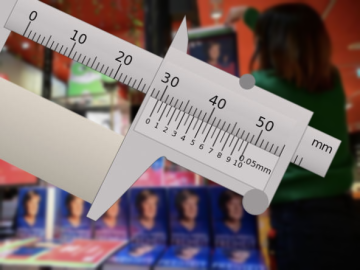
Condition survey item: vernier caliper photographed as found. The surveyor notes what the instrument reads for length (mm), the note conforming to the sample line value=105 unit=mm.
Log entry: value=29.6 unit=mm
